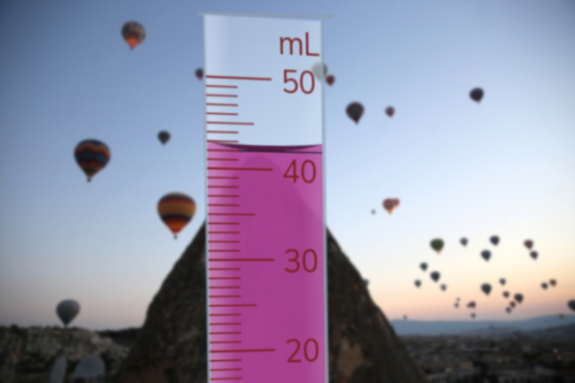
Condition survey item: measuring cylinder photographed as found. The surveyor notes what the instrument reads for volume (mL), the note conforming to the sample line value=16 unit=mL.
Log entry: value=42 unit=mL
